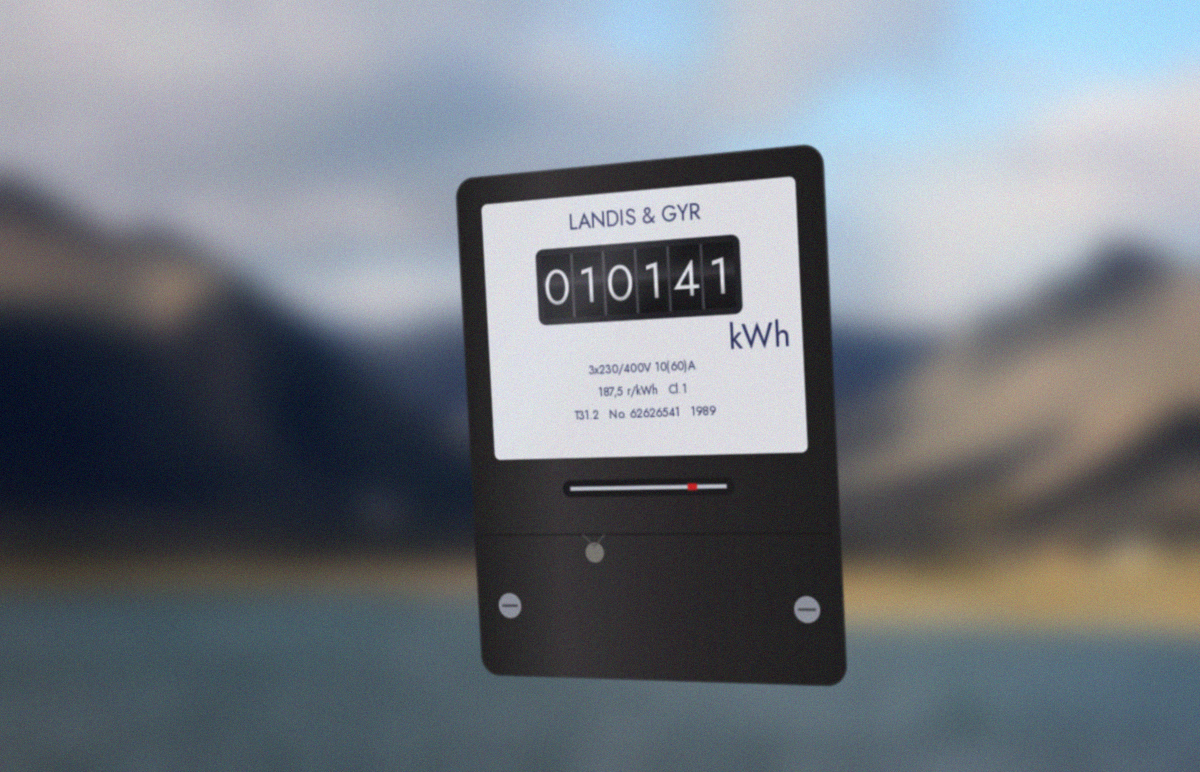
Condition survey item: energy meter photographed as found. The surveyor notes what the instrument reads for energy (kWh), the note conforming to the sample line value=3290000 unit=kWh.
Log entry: value=10141 unit=kWh
